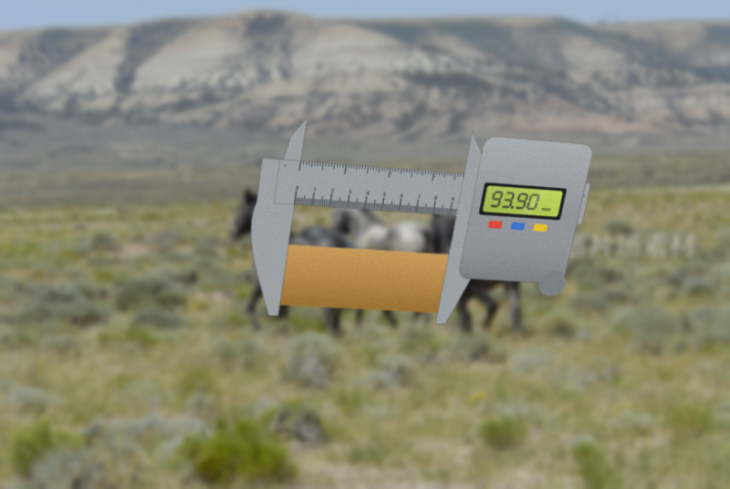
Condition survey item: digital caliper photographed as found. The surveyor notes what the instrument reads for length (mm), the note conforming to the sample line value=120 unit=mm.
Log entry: value=93.90 unit=mm
